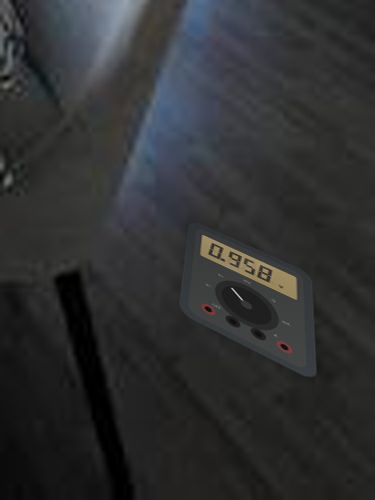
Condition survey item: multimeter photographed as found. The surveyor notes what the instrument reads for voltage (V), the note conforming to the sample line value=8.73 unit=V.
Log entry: value=0.958 unit=V
